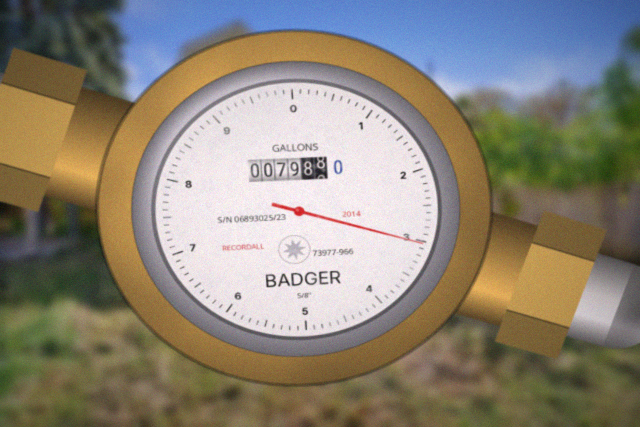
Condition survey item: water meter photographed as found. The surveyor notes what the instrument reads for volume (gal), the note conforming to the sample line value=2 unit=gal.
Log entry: value=79883.0 unit=gal
